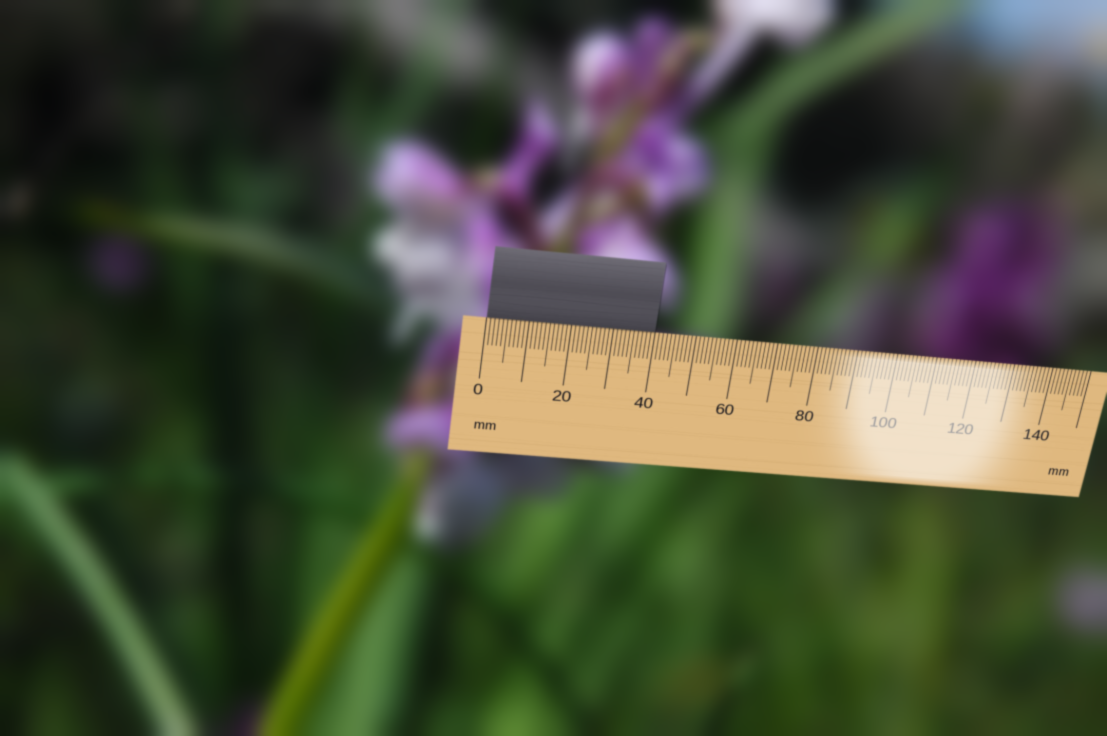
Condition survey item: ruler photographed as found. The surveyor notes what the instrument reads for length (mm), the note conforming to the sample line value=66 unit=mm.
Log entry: value=40 unit=mm
